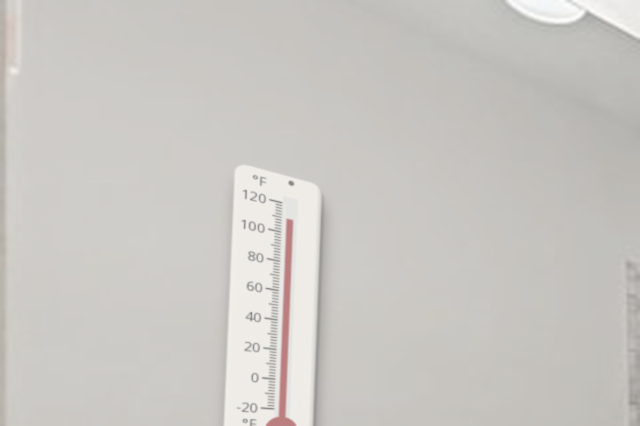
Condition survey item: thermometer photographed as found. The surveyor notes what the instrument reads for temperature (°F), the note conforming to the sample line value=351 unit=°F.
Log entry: value=110 unit=°F
